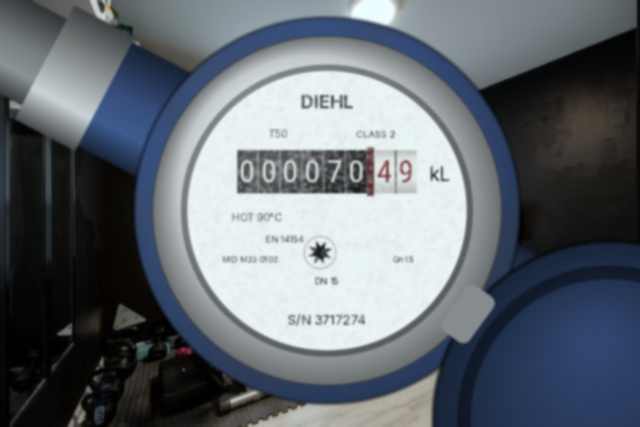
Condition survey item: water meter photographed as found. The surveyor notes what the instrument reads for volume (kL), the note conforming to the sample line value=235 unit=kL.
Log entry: value=70.49 unit=kL
